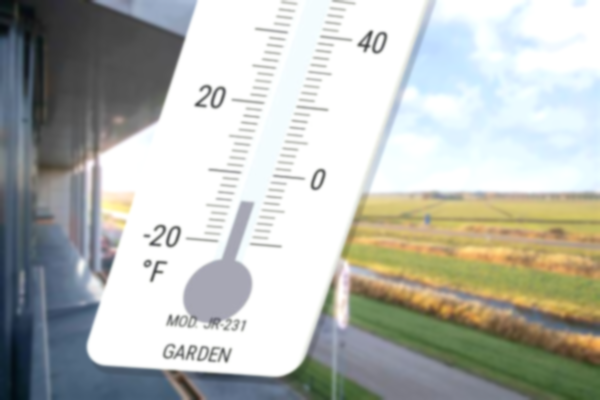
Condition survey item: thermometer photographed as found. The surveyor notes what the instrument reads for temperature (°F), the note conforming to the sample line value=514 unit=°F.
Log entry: value=-8 unit=°F
